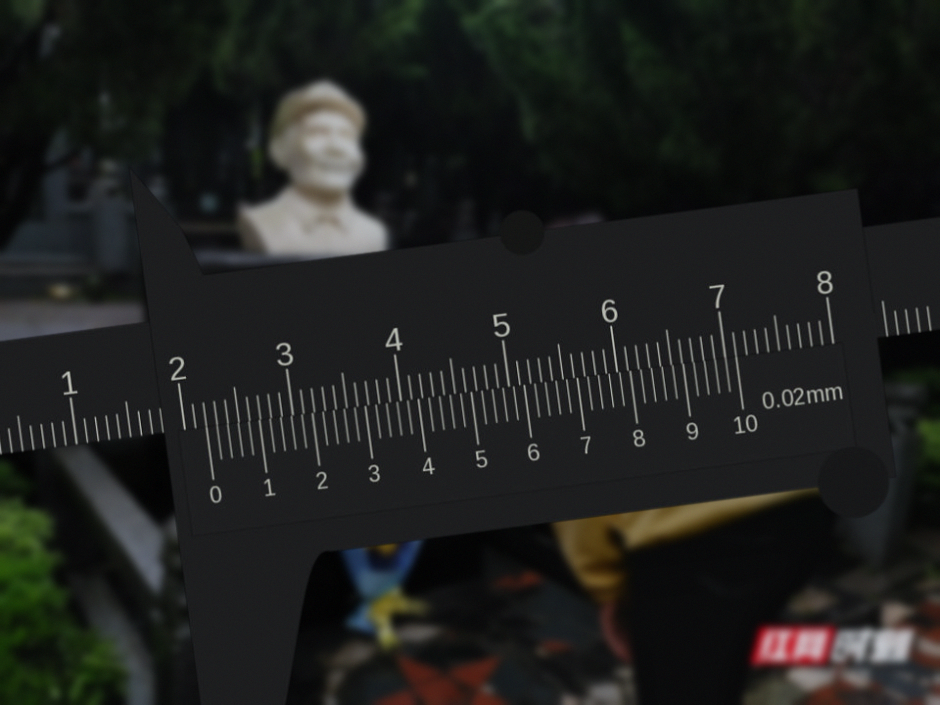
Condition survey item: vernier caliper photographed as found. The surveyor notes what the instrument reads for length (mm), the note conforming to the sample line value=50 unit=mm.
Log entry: value=22.0 unit=mm
